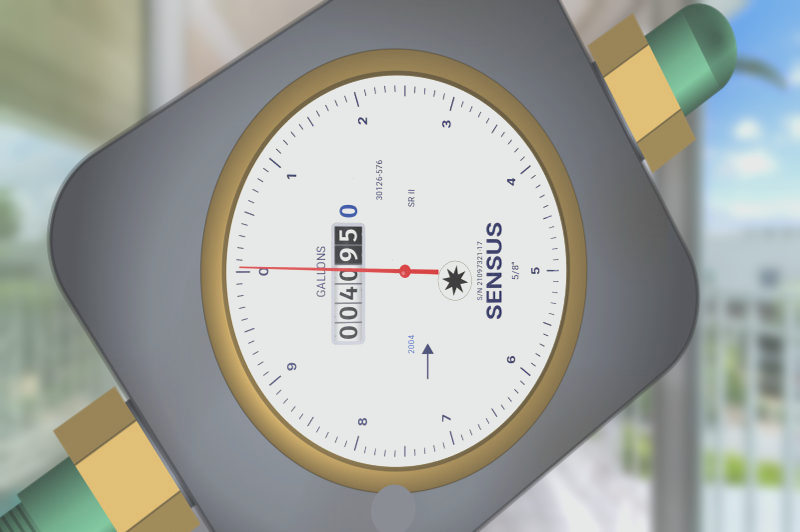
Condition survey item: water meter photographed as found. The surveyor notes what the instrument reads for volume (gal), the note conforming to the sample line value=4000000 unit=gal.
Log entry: value=40950.0 unit=gal
